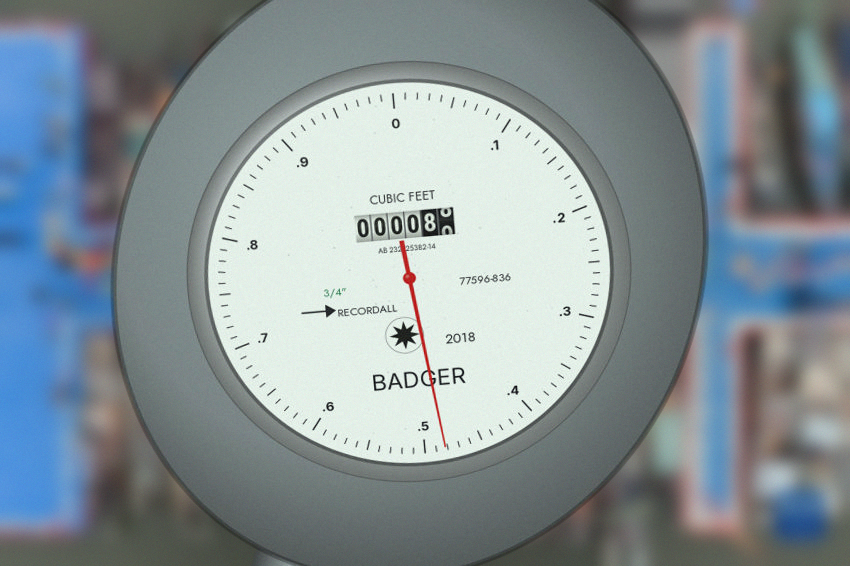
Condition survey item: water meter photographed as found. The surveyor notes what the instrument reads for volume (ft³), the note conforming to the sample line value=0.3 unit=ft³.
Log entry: value=88.48 unit=ft³
